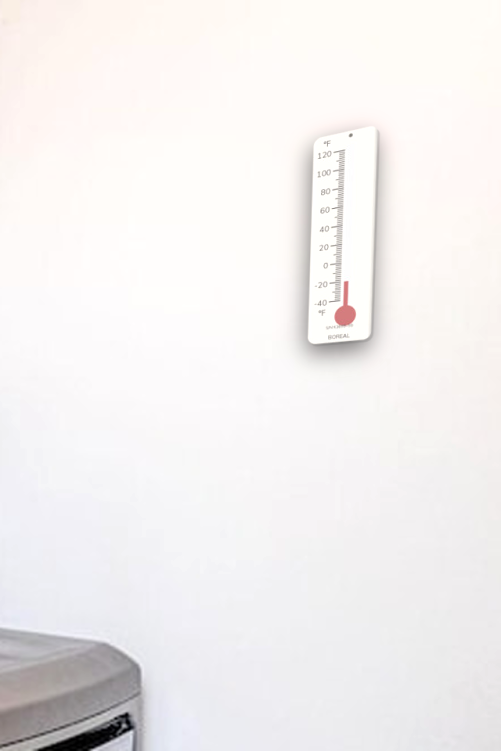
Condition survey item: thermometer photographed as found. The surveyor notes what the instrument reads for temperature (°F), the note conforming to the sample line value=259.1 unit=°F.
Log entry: value=-20 unit=°F
